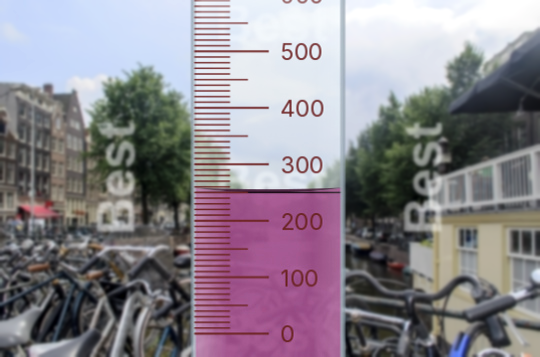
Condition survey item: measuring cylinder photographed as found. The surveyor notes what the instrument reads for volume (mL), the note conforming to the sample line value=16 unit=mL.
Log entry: value=250 unit=mL
